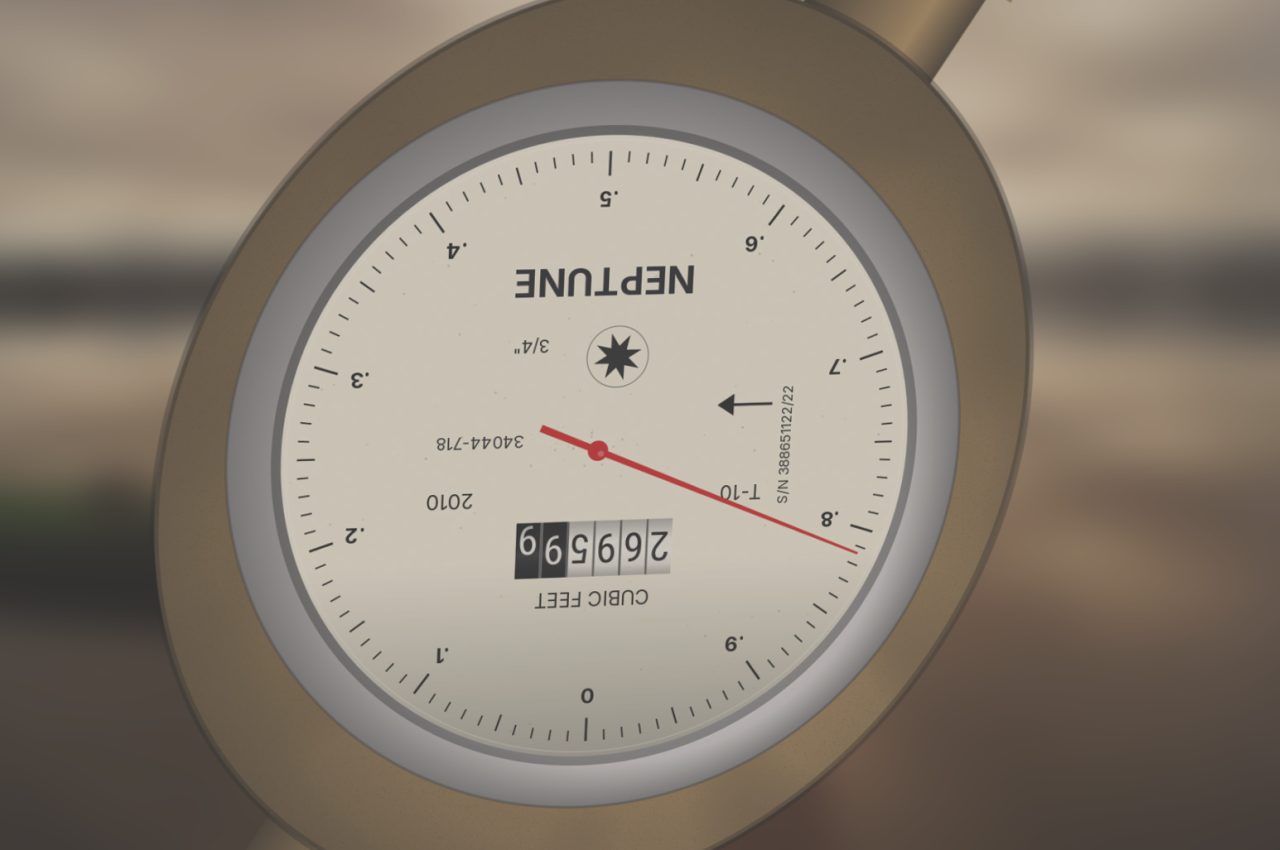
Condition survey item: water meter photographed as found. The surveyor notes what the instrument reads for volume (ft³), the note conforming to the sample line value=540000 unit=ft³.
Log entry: value=269598.81 unit=ft³
